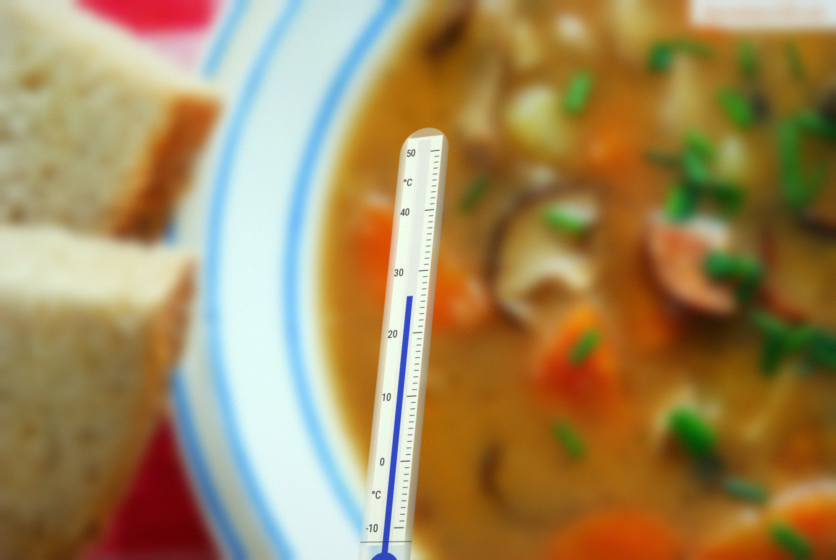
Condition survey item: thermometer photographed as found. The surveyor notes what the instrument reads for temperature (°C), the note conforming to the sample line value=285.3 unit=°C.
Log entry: value=26 unit=°C
